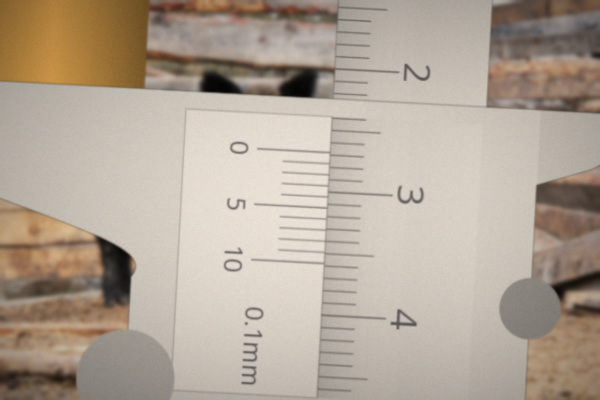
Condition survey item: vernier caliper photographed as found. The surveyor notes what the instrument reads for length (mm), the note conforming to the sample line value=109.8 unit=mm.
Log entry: value=26.8 unit=mm
